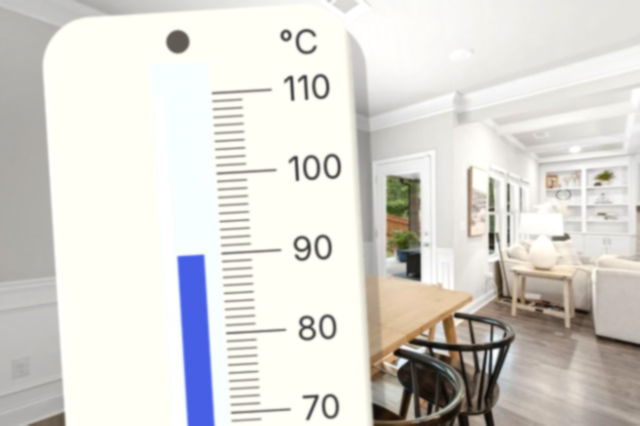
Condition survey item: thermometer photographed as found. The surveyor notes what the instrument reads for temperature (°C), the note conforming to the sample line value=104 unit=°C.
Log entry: value=90 unit=°C
